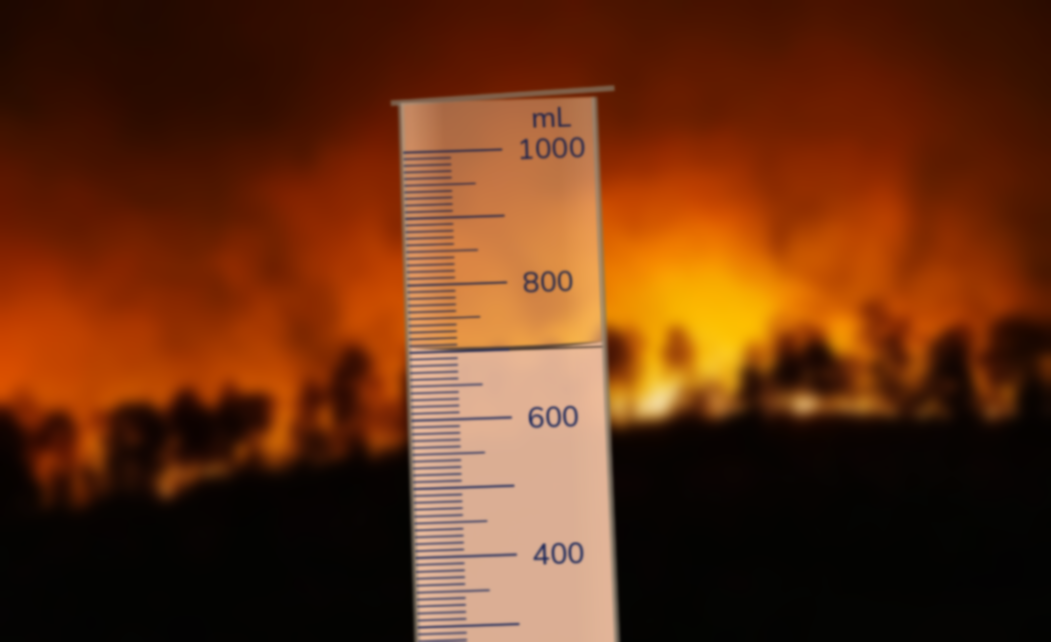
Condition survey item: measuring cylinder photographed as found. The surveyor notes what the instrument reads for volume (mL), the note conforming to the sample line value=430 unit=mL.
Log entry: value=700 unit=mL
